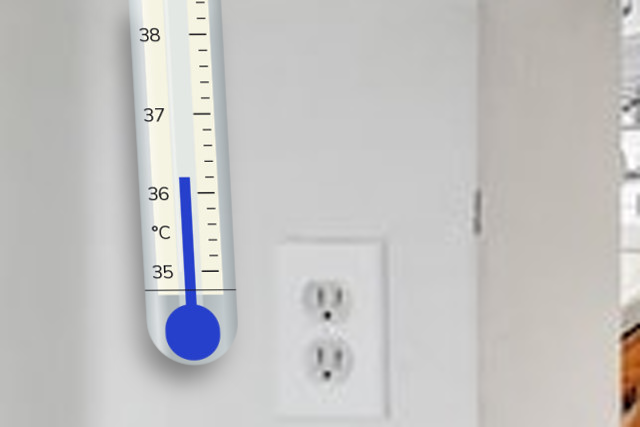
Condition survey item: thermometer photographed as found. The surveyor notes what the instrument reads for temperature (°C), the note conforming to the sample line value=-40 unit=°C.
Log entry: value=36.2 unit=°C
